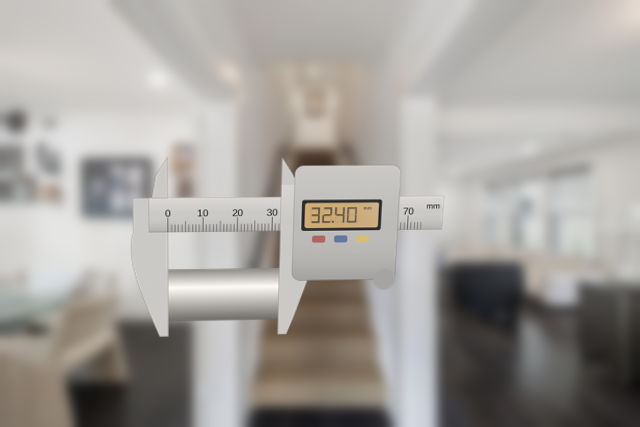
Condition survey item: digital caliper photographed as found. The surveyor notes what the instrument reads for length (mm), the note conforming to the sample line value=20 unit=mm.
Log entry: value=32.40 unit=mm
